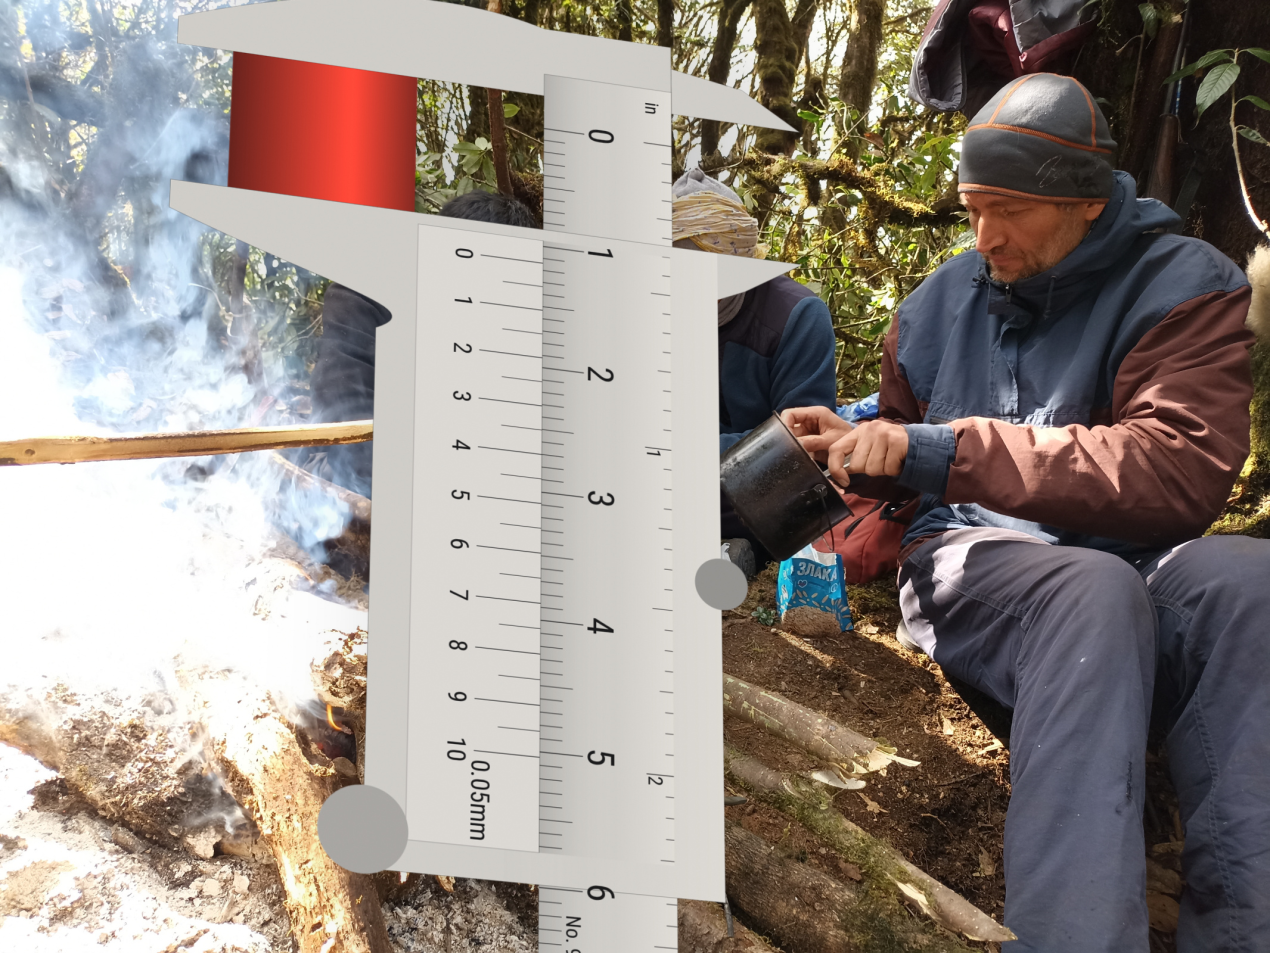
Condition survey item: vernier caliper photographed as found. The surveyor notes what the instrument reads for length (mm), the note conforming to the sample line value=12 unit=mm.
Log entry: value=11.4 unit=mm
